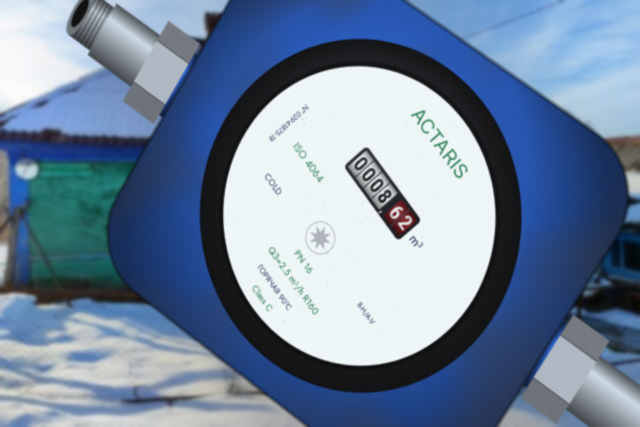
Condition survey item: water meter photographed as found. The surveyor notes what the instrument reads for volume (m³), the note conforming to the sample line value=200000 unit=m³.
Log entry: value=8.62 unit=m³
